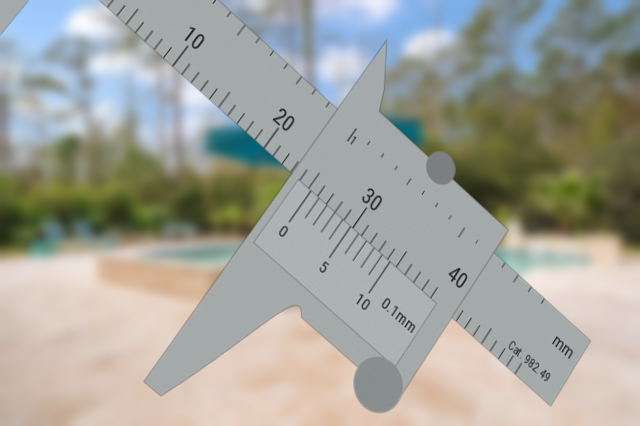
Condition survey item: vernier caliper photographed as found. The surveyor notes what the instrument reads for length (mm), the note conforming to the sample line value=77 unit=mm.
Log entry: value=25.3 unit=mm
